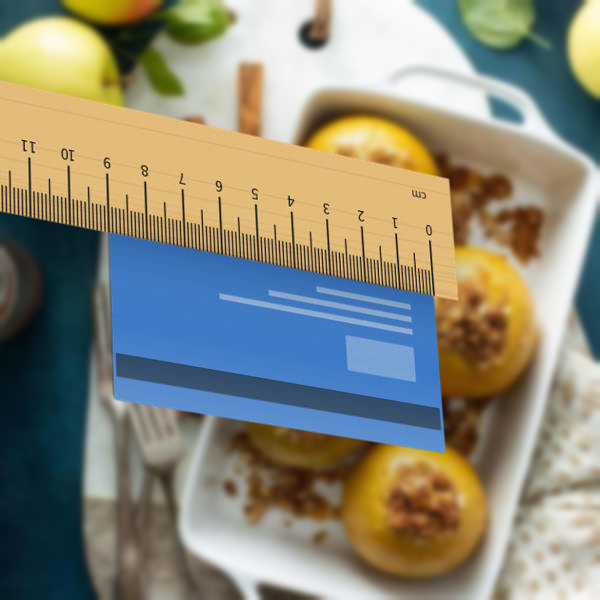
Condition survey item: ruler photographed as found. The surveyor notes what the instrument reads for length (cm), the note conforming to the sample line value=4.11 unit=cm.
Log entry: value=9 unit=cm
